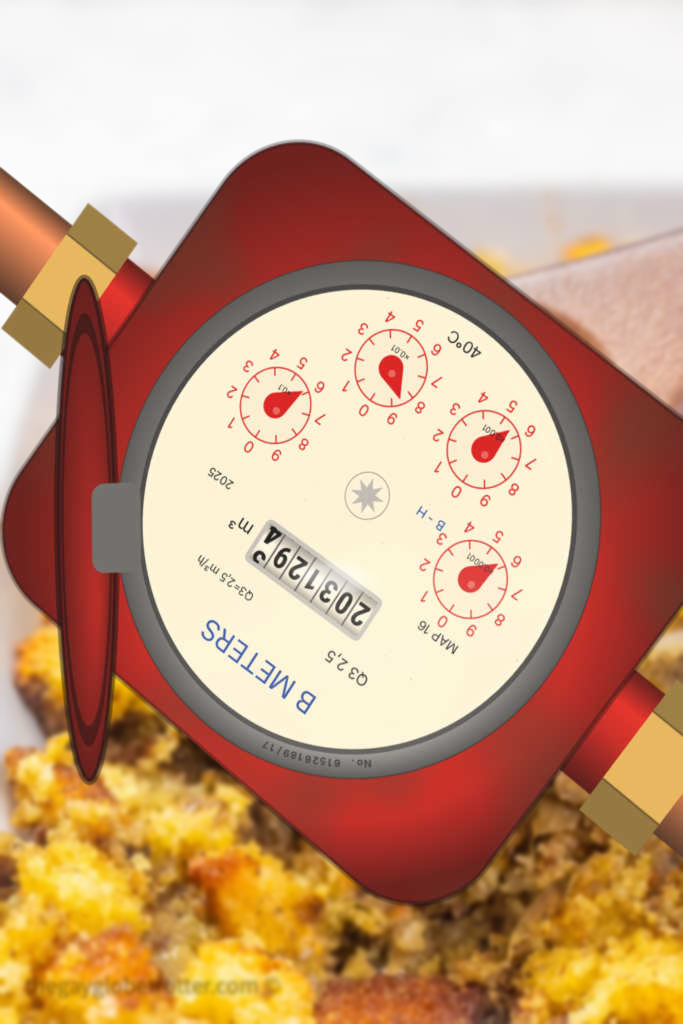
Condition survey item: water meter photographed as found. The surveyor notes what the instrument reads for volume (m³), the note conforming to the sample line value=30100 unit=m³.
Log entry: value=2031293.5855 unit=m³
